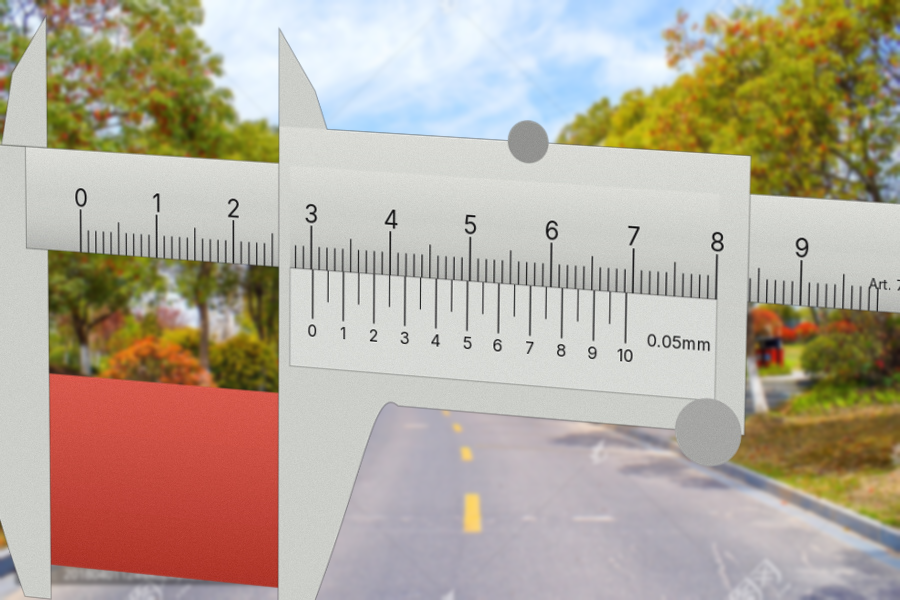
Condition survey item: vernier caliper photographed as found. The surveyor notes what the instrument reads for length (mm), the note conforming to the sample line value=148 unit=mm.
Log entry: value=30.2 unit=mm
